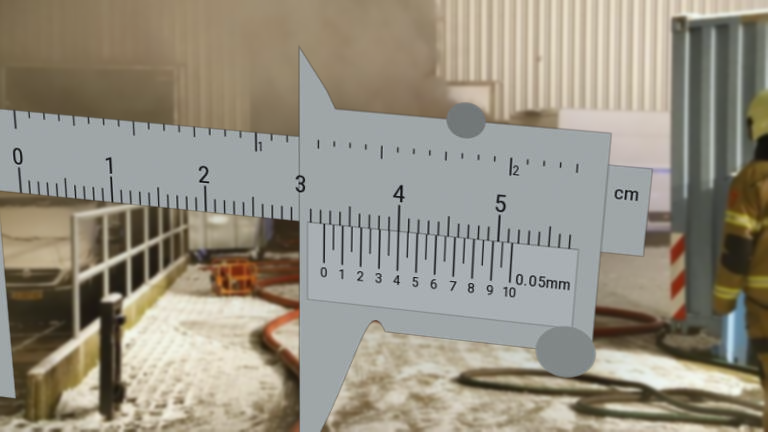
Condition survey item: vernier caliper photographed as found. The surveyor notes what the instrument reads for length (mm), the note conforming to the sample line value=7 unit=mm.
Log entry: value=32.4 unit=mm
